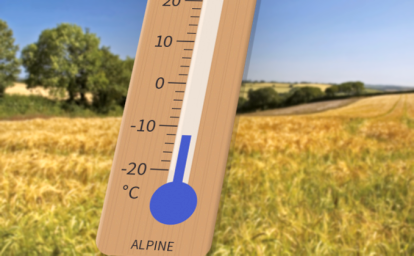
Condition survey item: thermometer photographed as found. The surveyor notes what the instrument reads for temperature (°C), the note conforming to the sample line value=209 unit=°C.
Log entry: value=-12 unit=°C
